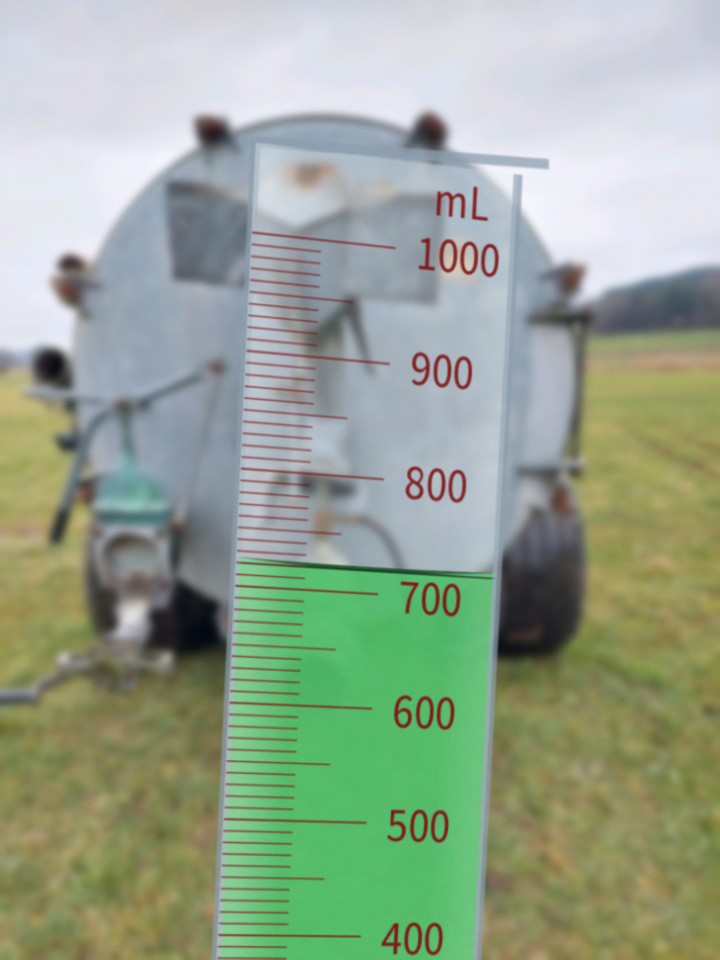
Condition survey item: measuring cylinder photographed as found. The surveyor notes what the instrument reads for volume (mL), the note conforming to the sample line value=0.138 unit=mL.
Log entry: value=720 unit=mL
